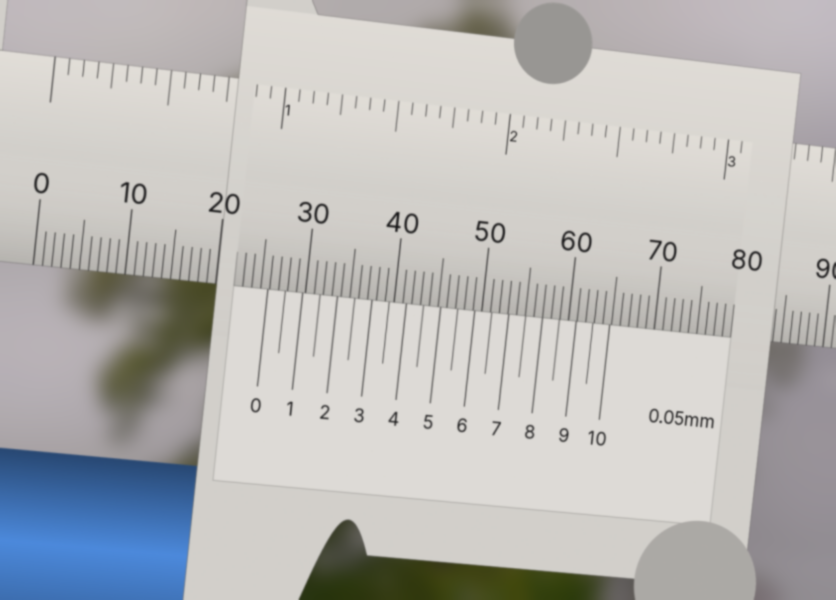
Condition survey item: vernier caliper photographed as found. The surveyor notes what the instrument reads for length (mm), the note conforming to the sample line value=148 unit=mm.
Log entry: value=25.8 unit=mm
